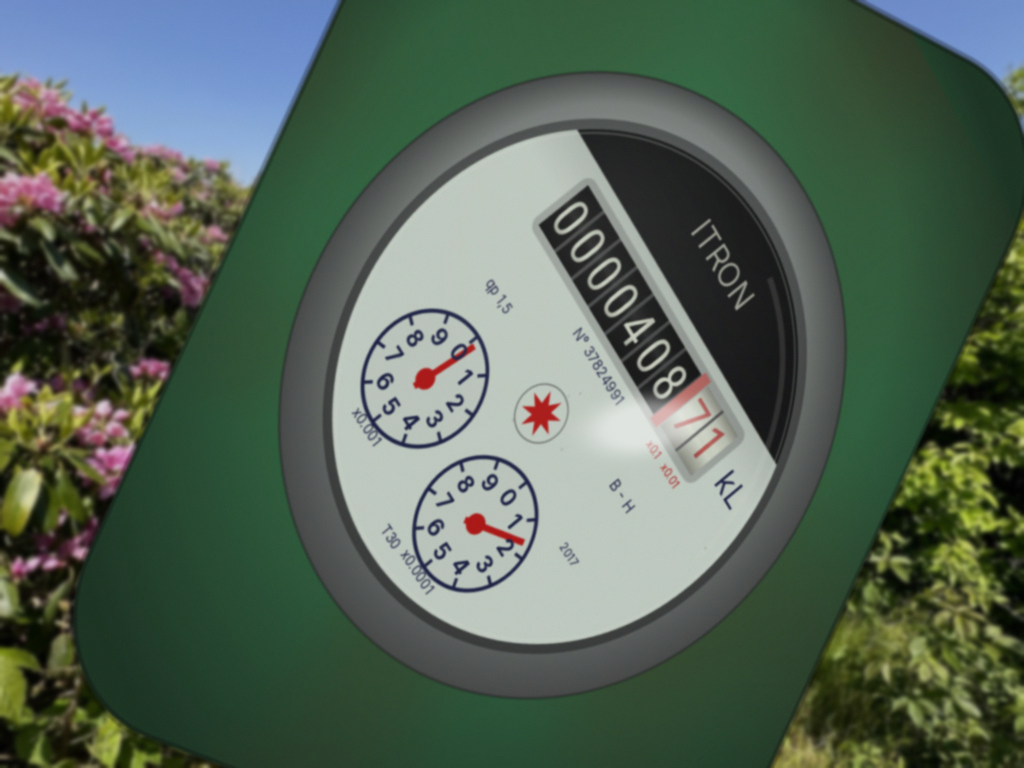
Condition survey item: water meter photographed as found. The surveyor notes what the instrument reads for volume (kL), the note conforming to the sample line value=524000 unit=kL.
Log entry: value=408.7101 unit=kL
